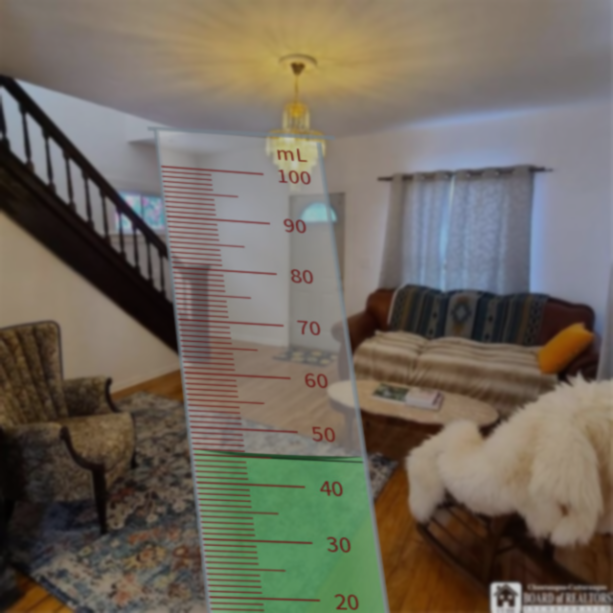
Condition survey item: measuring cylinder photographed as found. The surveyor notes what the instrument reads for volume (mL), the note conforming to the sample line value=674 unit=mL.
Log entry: value=45 unit=mL
